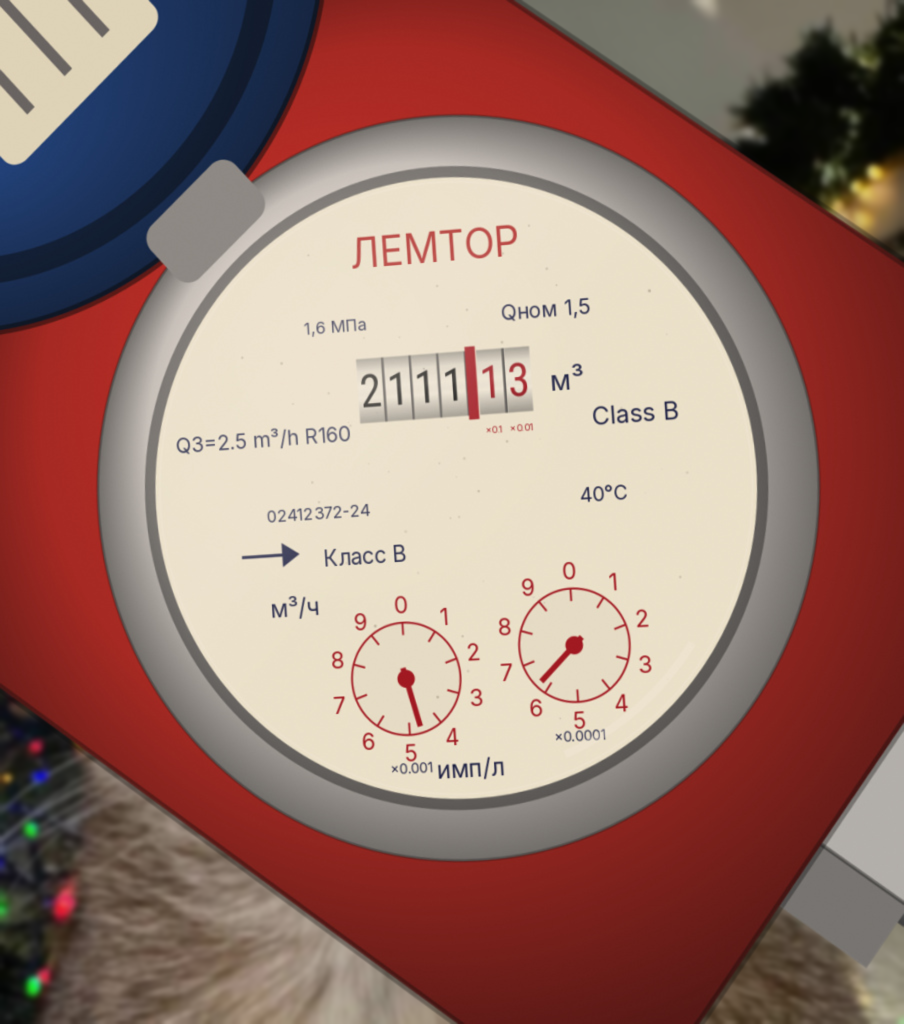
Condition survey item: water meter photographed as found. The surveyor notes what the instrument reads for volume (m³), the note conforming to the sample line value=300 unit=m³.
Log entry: value=2111.1346 unit=m³
